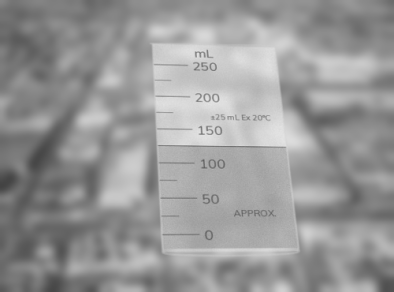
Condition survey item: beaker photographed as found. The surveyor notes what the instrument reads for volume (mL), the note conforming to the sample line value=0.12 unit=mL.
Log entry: value=125 unit=mL
